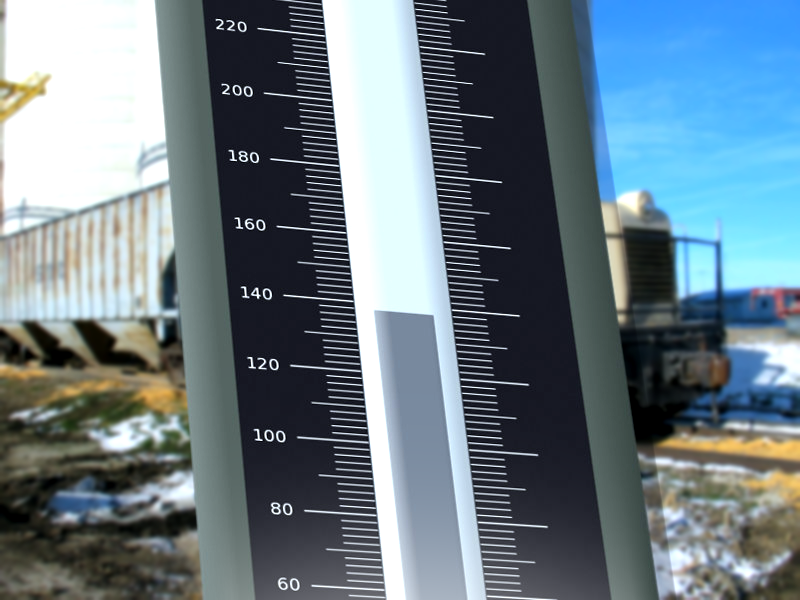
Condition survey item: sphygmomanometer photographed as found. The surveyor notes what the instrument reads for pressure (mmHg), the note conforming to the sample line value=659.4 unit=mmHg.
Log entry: value=138 unit=mmHg
